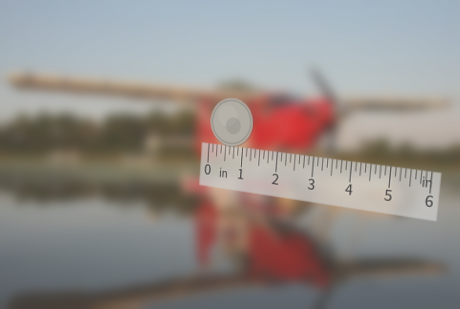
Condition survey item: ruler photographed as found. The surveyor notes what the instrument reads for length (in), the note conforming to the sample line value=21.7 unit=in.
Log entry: value=1.25 unit=in
